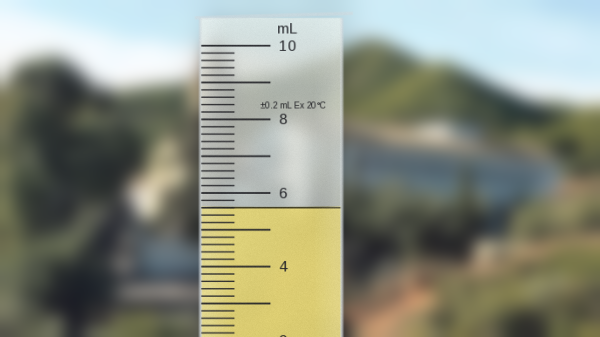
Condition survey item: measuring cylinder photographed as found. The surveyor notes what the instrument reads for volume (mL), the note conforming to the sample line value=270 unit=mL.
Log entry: value=5.6 unit=mL
